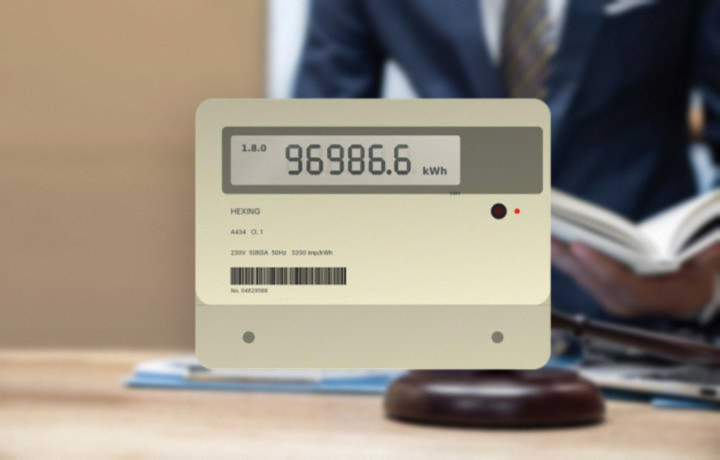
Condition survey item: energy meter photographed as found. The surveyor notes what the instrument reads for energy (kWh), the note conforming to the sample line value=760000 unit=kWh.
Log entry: value=96986.6 unit=kWh
